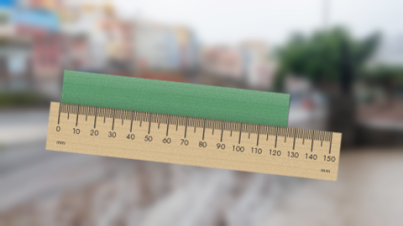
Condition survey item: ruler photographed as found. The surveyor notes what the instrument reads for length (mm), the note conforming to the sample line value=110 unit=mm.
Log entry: value=125 unit=mm
